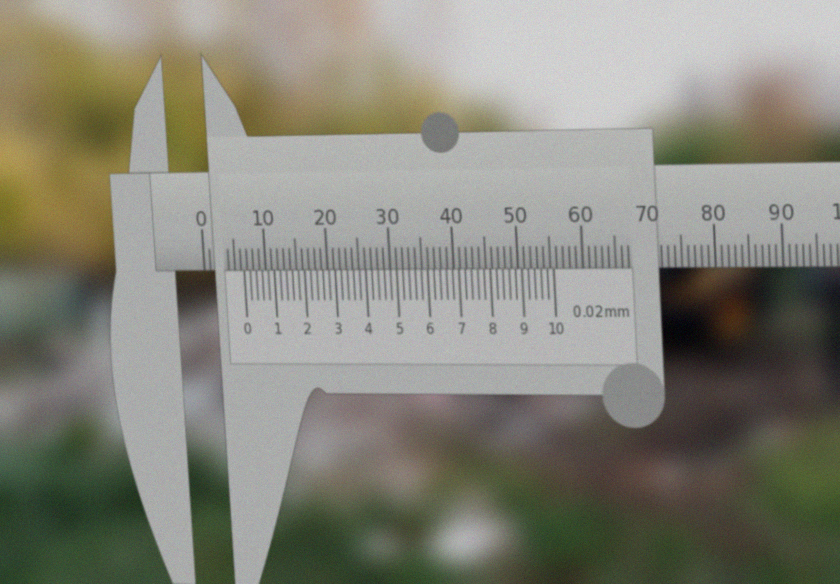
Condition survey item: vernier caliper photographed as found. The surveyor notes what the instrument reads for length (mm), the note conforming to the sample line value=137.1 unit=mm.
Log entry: value=6.5 unit=mm
